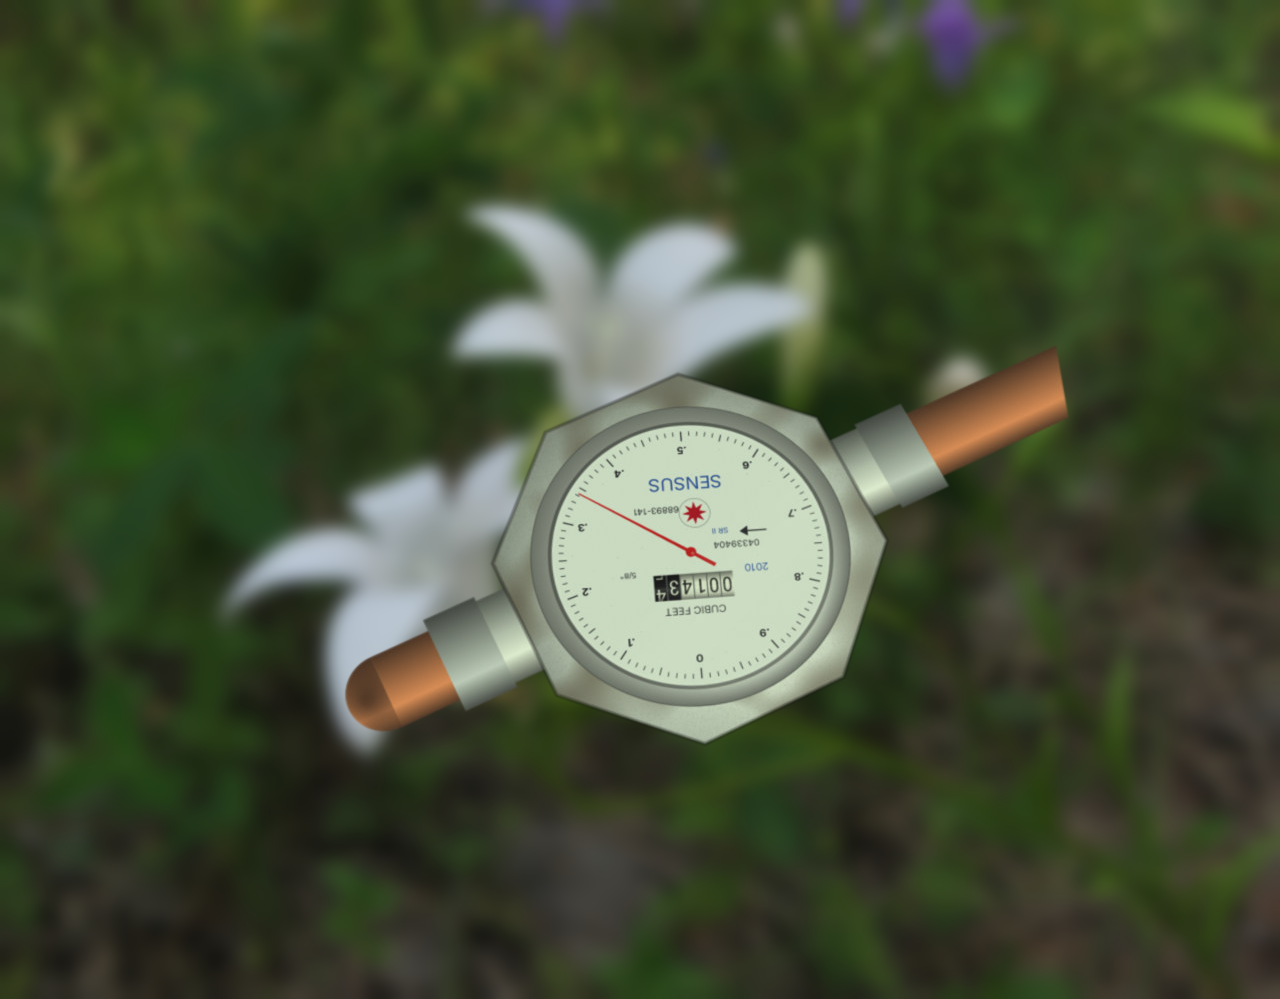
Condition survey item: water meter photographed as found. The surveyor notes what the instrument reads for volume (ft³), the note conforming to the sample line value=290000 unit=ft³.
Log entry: value=1434.34 unit=ft³
